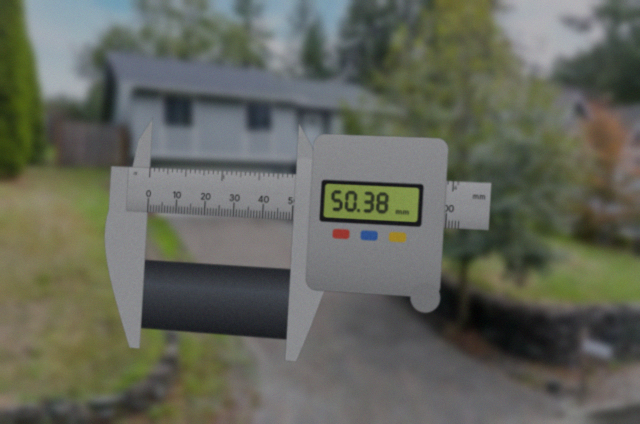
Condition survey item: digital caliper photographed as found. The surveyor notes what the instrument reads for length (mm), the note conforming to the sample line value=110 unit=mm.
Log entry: value=50.38 unit=mm
